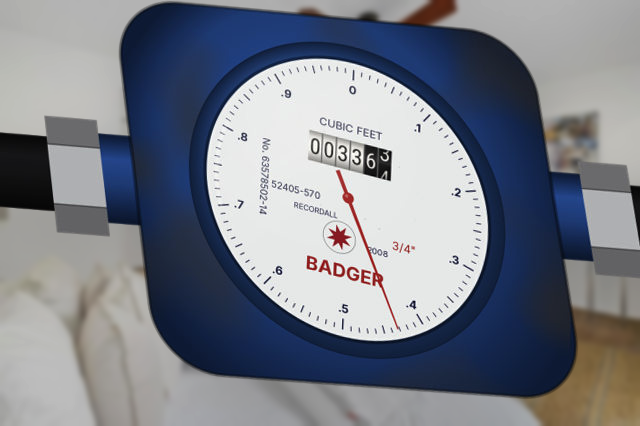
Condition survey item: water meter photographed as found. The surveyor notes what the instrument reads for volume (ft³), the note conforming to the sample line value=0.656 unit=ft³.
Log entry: value=3363.43 unit=ft³
